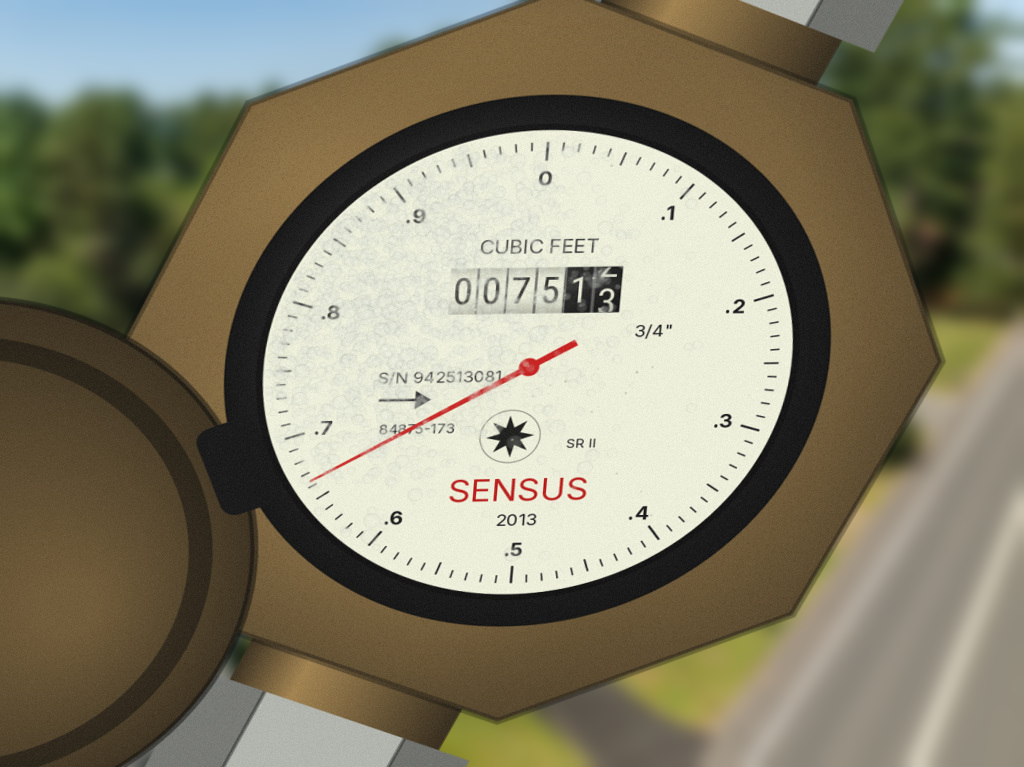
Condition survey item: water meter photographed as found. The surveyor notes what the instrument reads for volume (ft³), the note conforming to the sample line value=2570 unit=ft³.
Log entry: value=7512.66 unit=ft³
